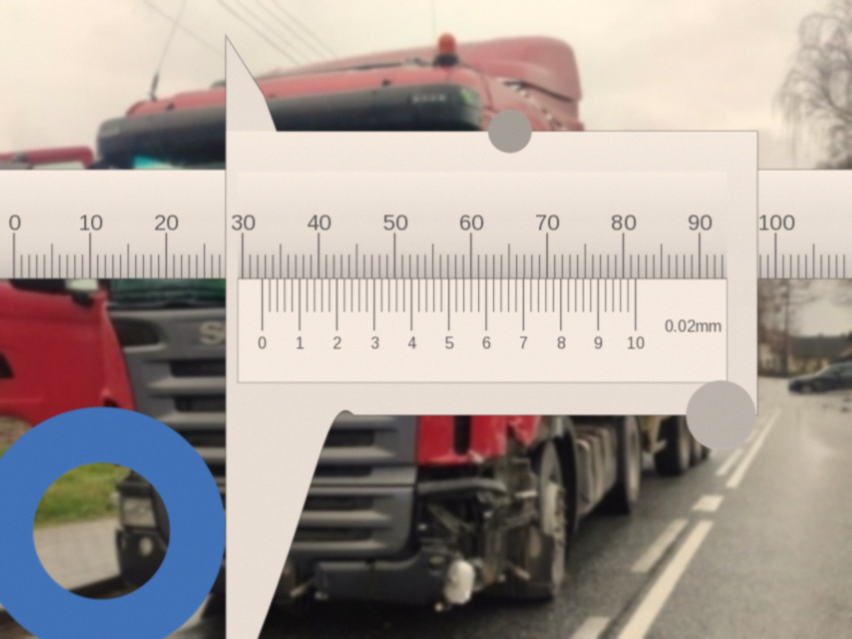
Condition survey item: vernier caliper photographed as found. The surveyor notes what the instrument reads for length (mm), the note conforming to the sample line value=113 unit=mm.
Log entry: value=32.6 unit=mm
